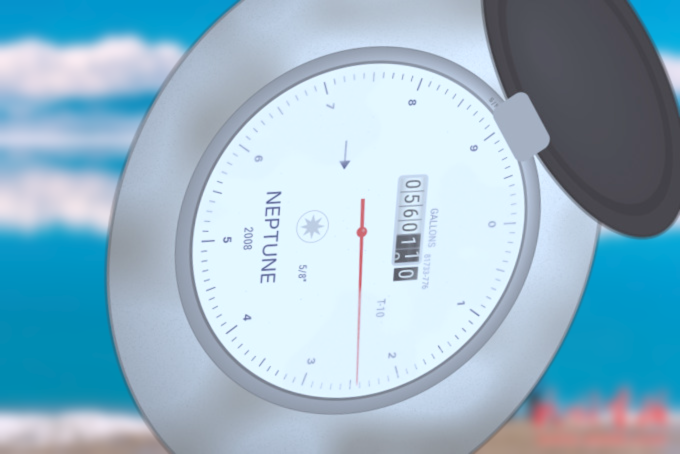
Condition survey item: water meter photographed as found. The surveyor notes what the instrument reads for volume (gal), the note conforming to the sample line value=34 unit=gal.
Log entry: value=560112.4 unit=gal
